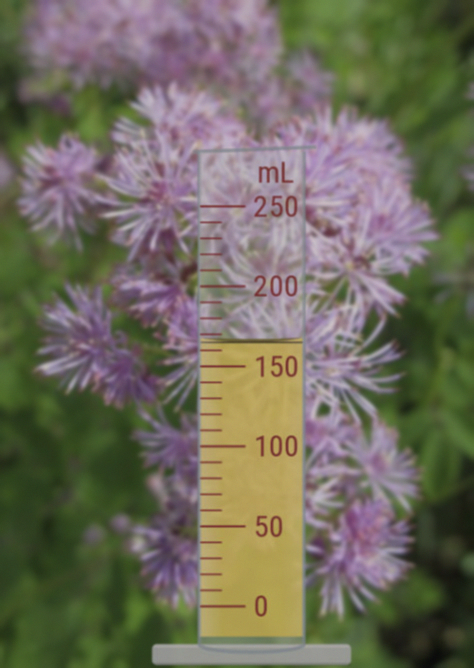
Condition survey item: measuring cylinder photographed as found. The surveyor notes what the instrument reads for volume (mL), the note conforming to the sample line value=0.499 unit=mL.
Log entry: value=165 unit=mL
